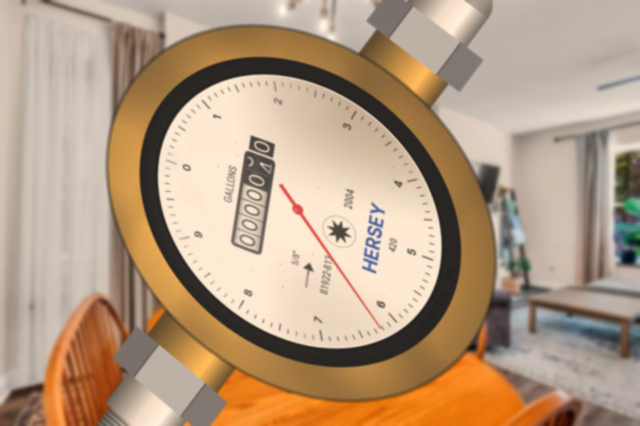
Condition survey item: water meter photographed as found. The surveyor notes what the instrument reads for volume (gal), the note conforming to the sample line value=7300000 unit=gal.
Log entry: value=36.2 unit=gal
